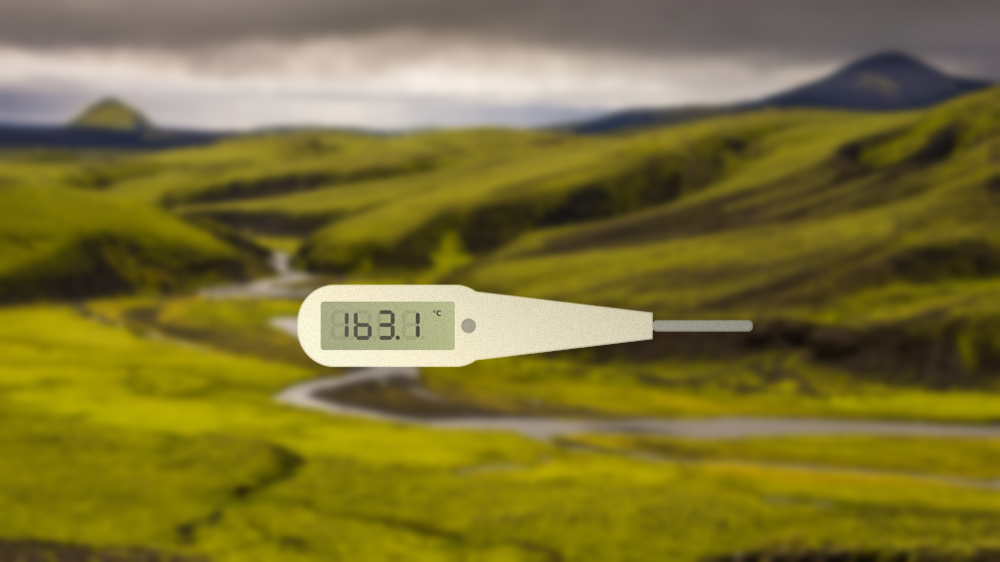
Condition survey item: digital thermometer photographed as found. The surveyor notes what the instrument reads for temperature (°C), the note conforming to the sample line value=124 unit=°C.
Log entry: value=163.1 unit=°C
